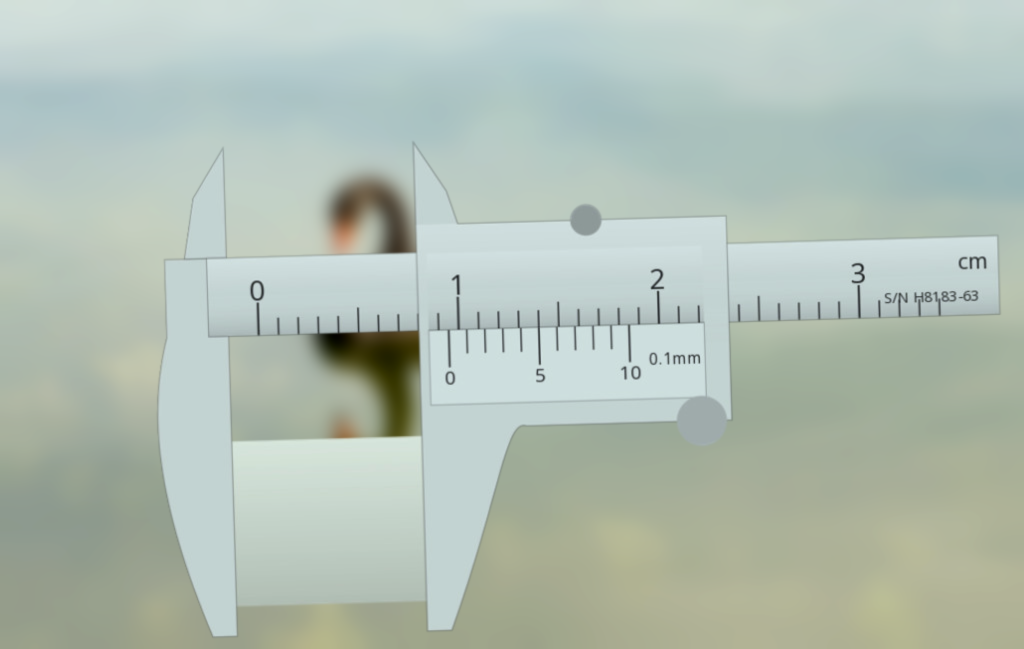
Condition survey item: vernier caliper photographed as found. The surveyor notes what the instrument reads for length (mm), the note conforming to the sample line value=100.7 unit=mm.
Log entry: value=9.5 unit=mm
